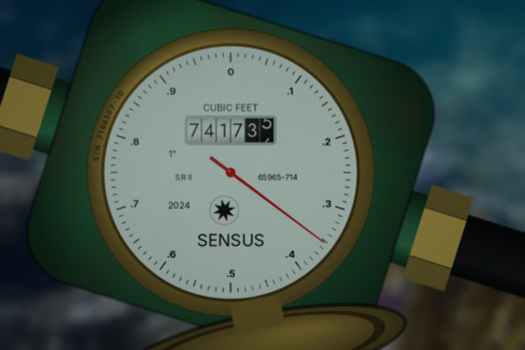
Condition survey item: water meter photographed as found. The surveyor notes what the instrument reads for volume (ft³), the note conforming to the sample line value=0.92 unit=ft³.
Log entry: value=741735.35 unit=ft³
